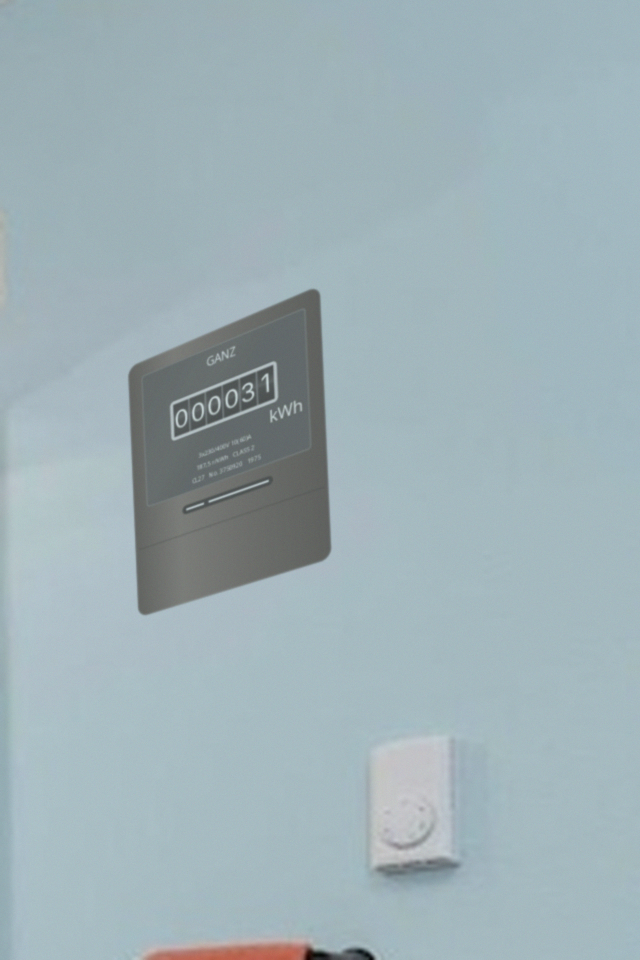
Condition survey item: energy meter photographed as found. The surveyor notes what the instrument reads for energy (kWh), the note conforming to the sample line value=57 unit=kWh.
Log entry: value=31 unit=kWh
